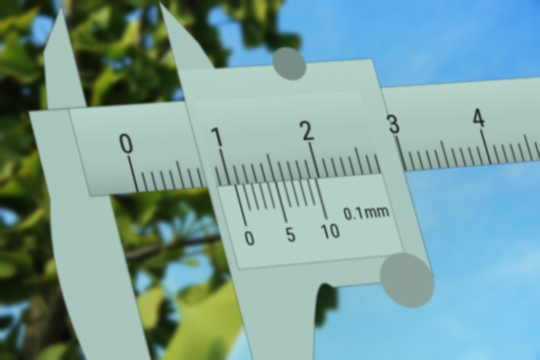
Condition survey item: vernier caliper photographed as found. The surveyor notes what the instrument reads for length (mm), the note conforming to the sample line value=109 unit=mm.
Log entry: value=10.6 unit=mm
